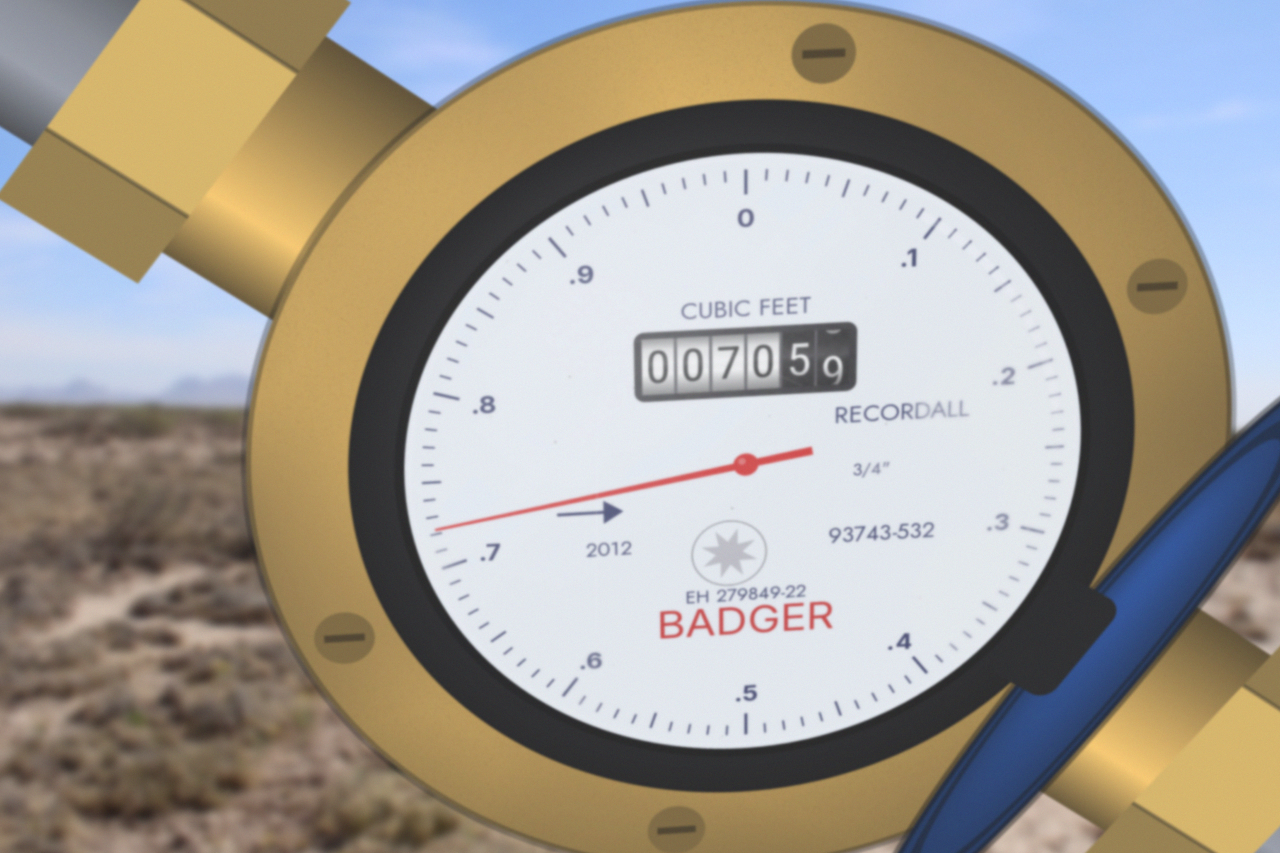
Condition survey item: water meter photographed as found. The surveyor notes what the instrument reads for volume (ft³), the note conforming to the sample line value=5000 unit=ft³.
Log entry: value=7058.72 unit=ft³
